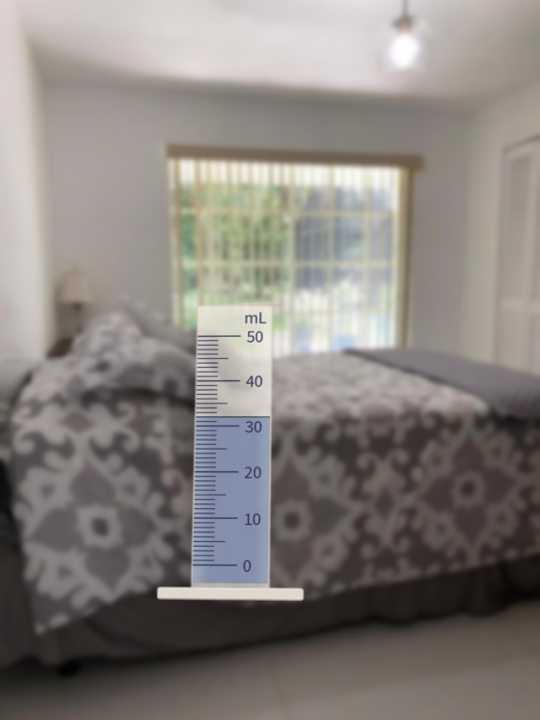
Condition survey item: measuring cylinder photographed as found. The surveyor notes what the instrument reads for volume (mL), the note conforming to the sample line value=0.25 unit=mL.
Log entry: value=32 unit=mL
